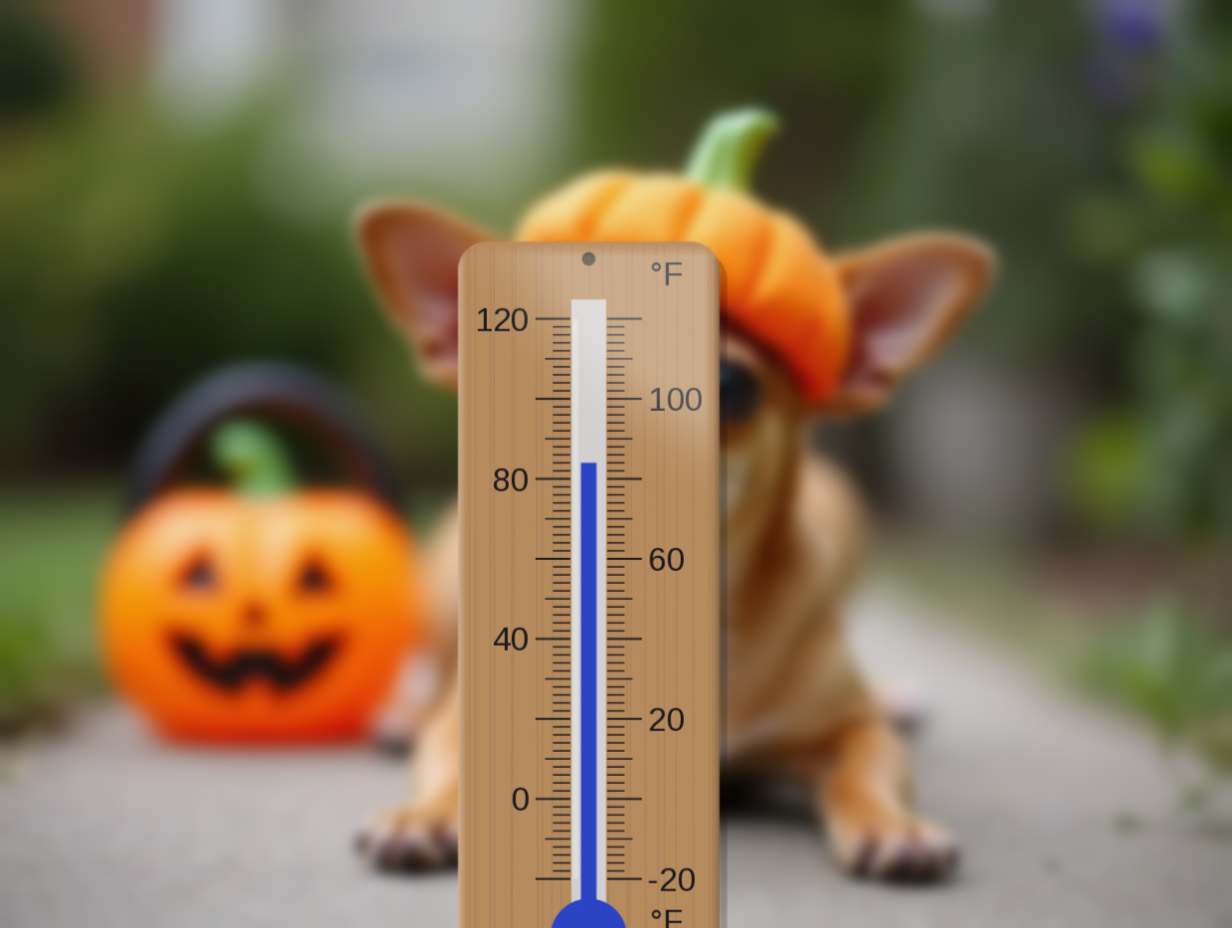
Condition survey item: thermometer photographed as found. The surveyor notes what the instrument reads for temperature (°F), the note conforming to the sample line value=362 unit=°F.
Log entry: value=84 unit=°F
